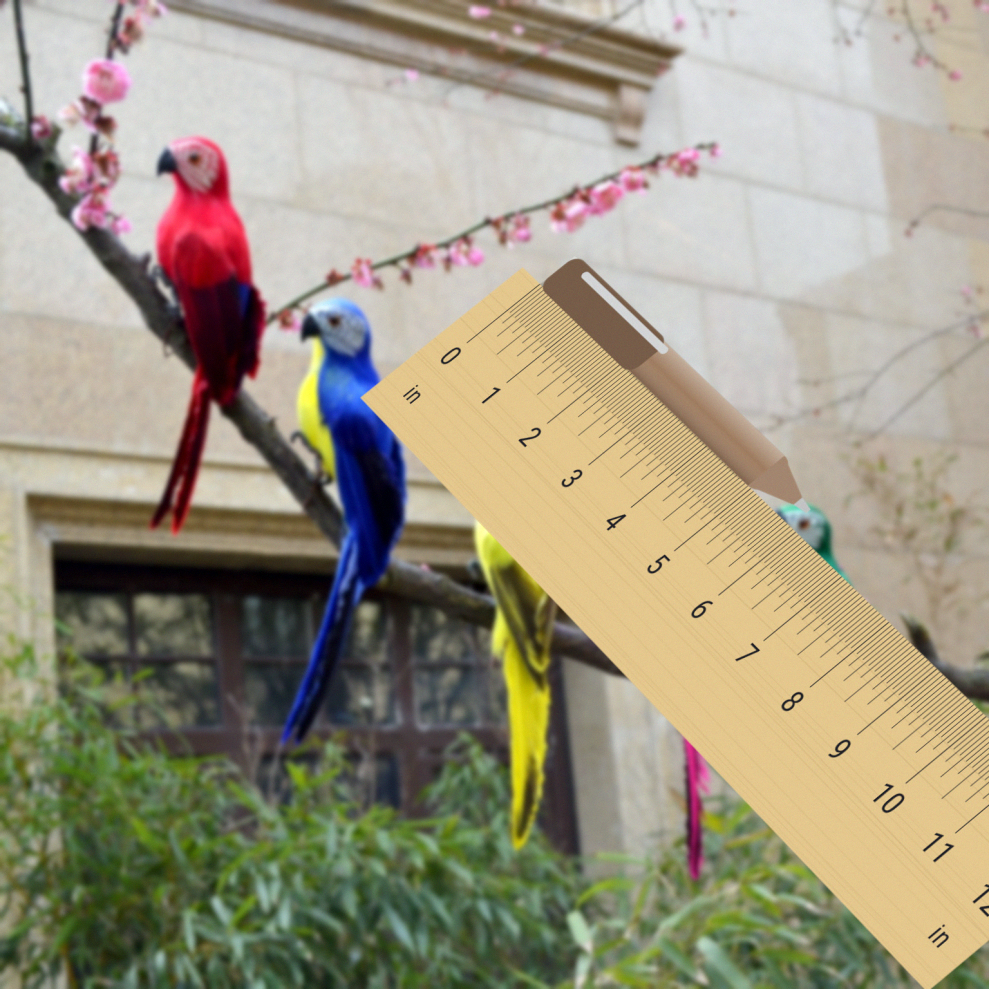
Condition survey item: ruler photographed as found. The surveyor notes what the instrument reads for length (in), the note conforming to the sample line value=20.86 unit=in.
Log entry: value=5.875 unit=in
